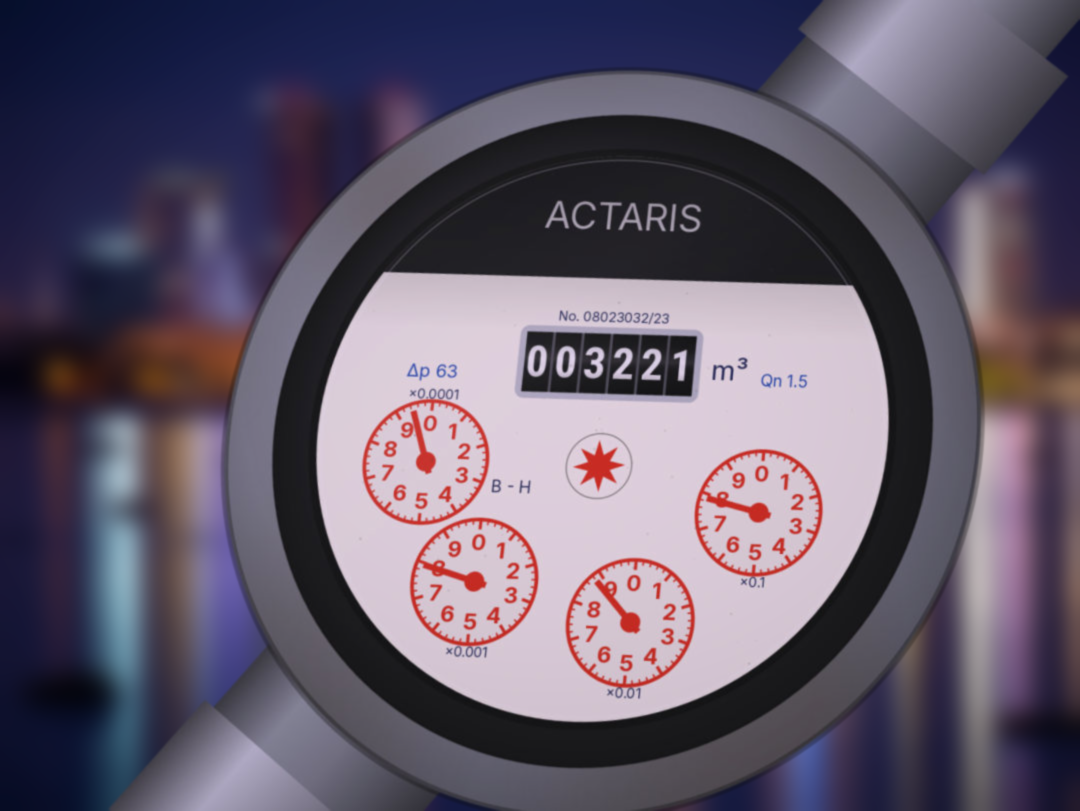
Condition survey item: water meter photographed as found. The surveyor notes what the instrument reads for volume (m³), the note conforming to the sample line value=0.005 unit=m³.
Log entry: value=3221.7879 unit=m³
